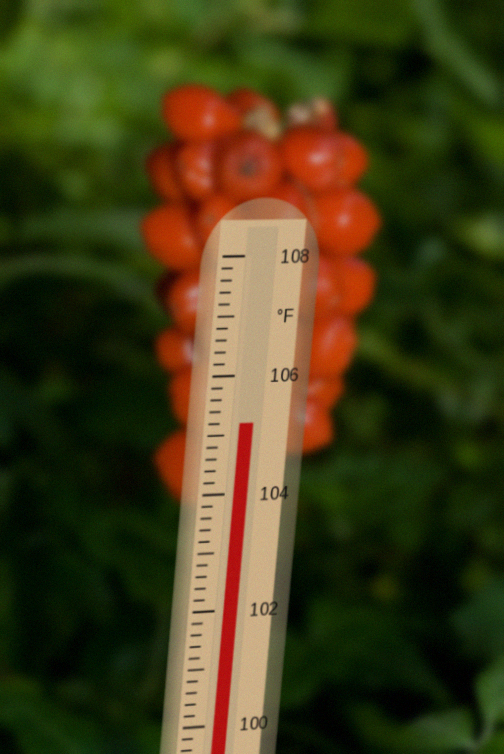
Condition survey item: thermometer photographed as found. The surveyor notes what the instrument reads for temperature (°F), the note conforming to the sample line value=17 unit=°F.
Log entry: value=105.2 unit=°F
